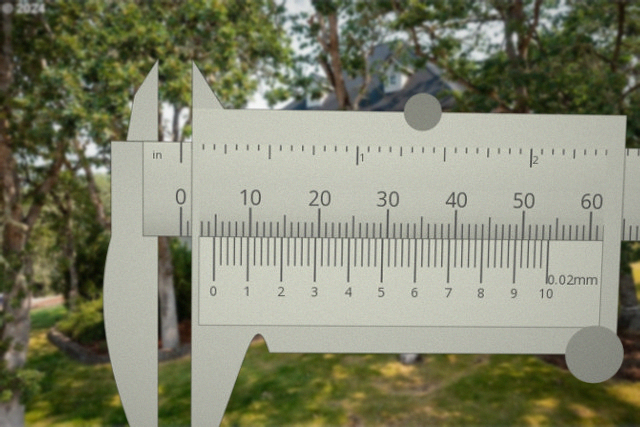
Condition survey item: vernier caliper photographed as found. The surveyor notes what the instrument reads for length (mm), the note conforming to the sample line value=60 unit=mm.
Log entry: value=4.8 unit=mm
